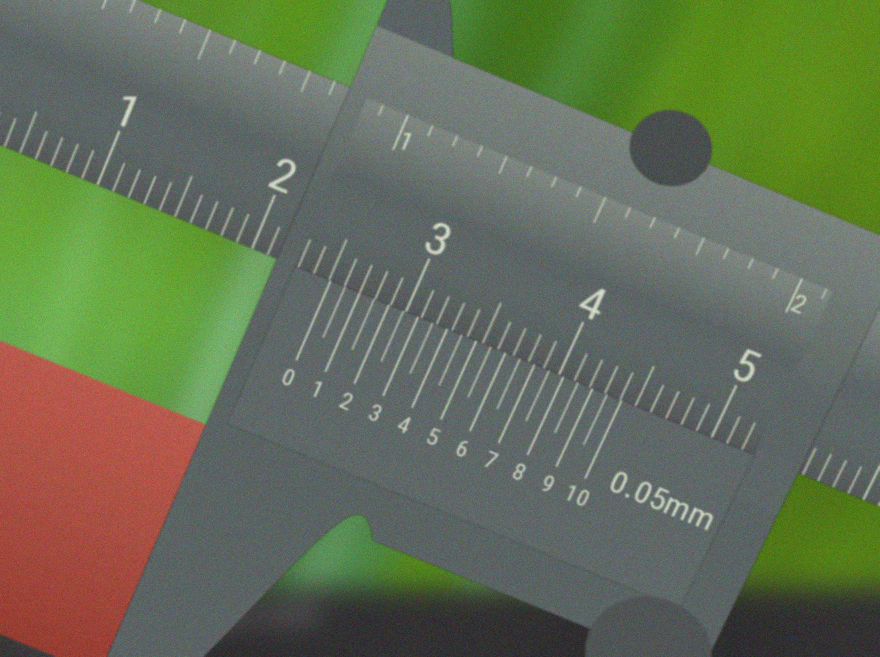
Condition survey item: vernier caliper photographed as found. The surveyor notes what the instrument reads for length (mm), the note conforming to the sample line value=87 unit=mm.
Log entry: value=25.1 unit=mm
